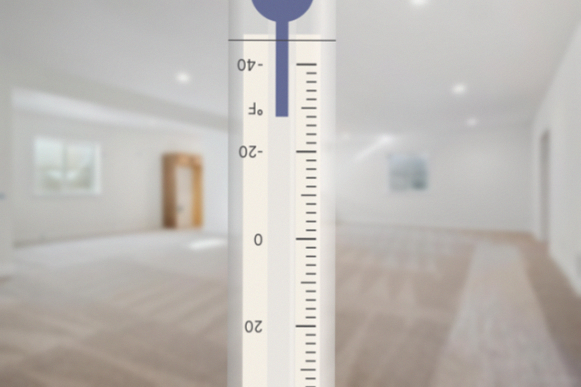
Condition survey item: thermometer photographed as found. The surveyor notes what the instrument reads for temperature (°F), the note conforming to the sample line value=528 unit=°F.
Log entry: value=-28 unit=°F
